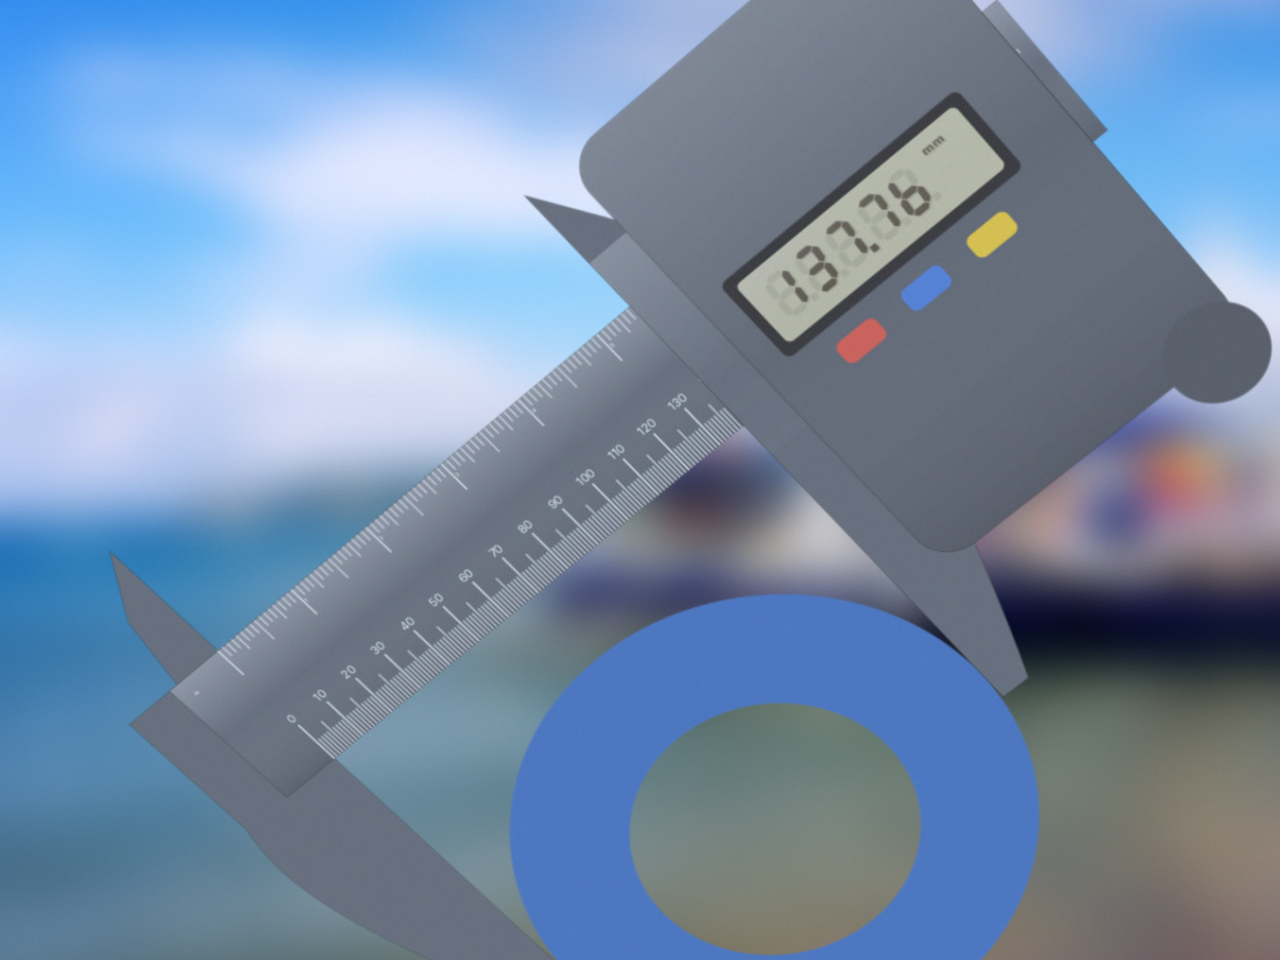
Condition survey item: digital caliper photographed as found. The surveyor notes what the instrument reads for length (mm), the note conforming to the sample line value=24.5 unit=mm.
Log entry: value=137.76 unit=mm
